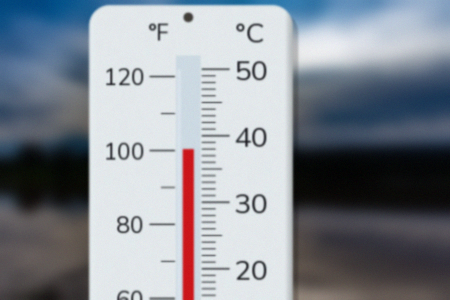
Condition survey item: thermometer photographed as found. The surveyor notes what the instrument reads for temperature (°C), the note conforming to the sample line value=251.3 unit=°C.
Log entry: value=38 unit=°C
